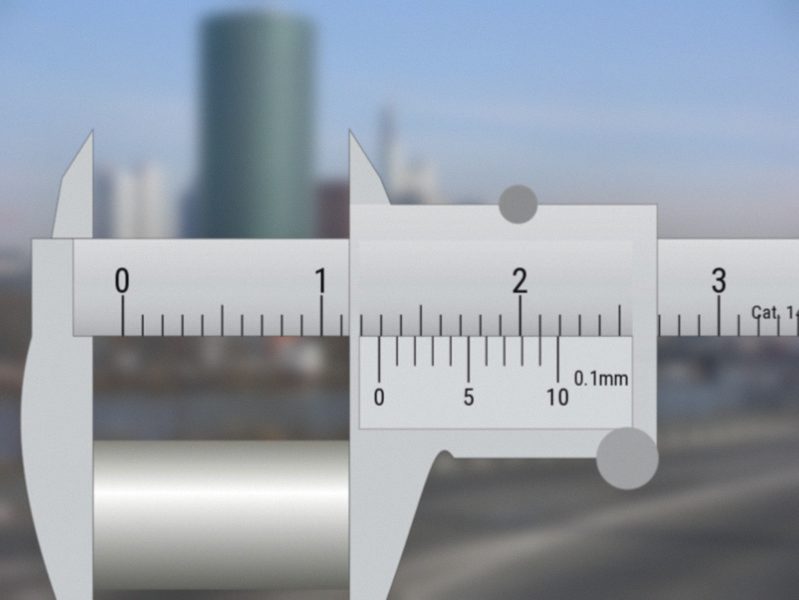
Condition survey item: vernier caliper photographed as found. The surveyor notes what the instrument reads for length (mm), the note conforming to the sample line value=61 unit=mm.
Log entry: value=12.9 unit=mm
